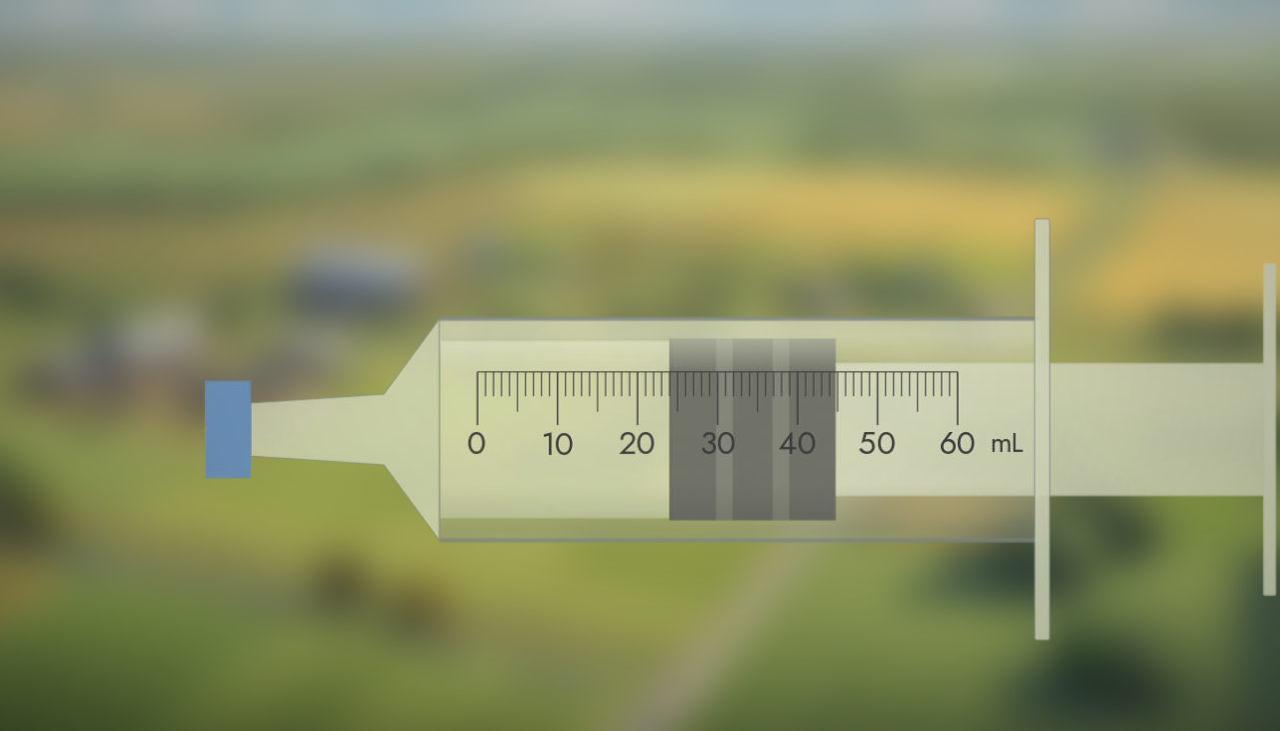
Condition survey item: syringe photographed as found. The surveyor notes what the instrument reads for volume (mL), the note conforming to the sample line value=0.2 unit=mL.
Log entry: value=24 unit=mL
